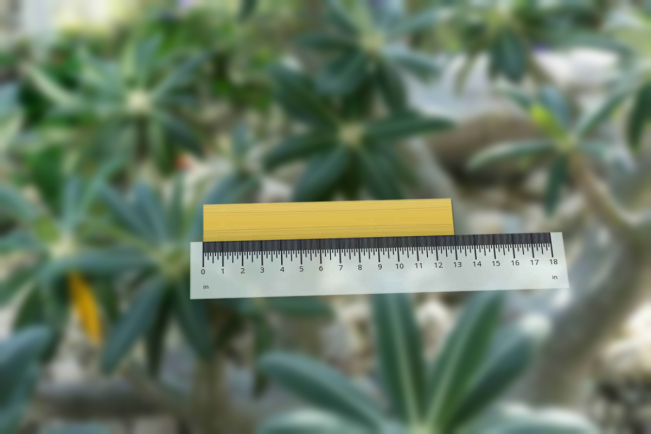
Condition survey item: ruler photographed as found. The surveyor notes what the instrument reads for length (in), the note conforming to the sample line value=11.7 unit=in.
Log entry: value=13 unit=in
